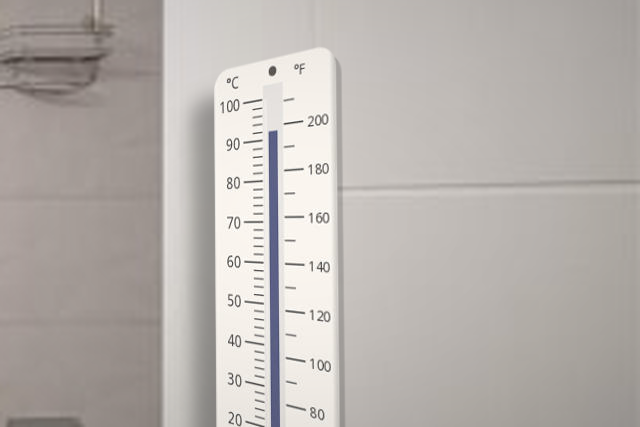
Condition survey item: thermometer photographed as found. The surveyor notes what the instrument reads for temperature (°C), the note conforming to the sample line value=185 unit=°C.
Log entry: value=92 unit=°C
